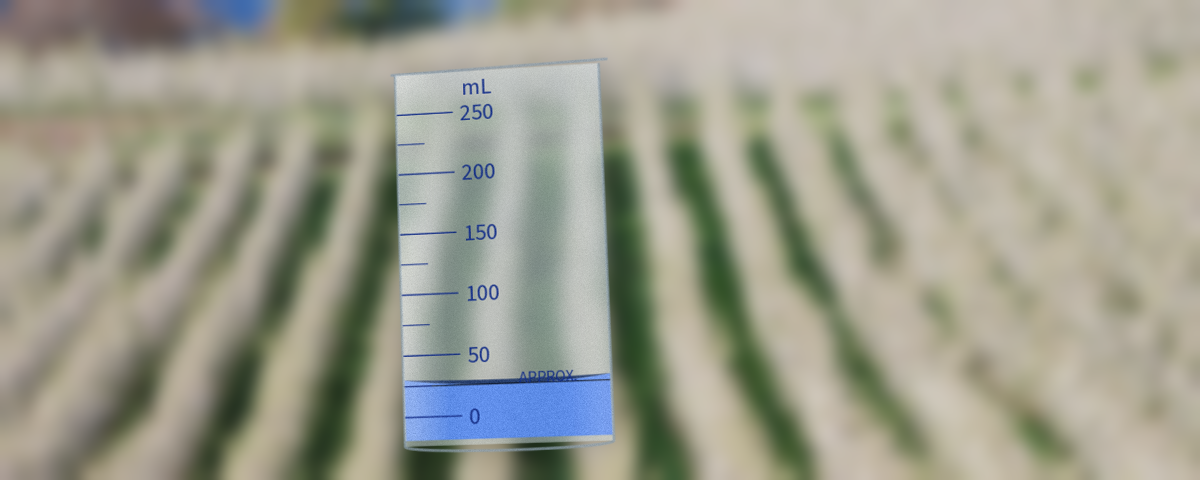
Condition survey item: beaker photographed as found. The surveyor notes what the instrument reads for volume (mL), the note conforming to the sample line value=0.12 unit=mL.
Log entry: value=25 unit=mL
